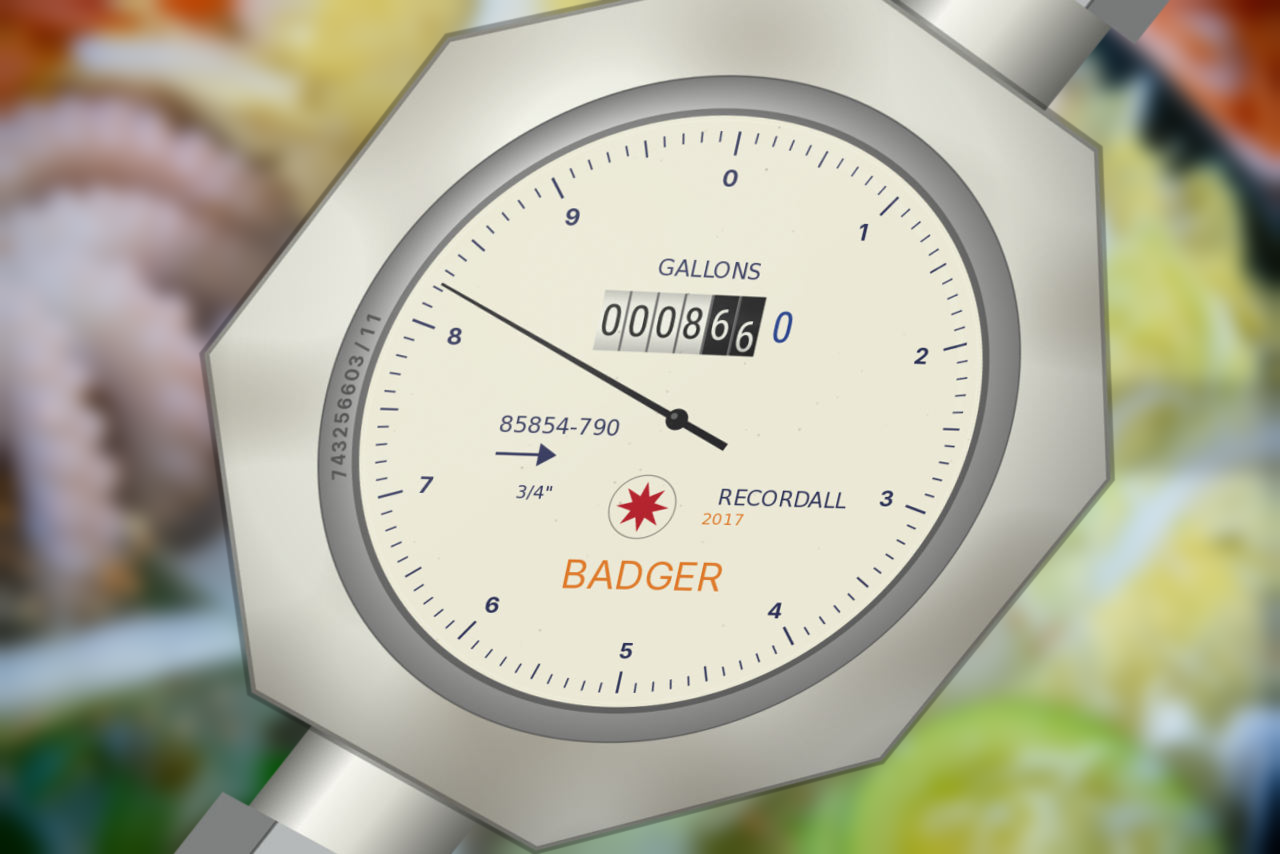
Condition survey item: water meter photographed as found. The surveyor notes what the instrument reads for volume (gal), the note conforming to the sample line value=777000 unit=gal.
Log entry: value=8658.2 unit=gal
